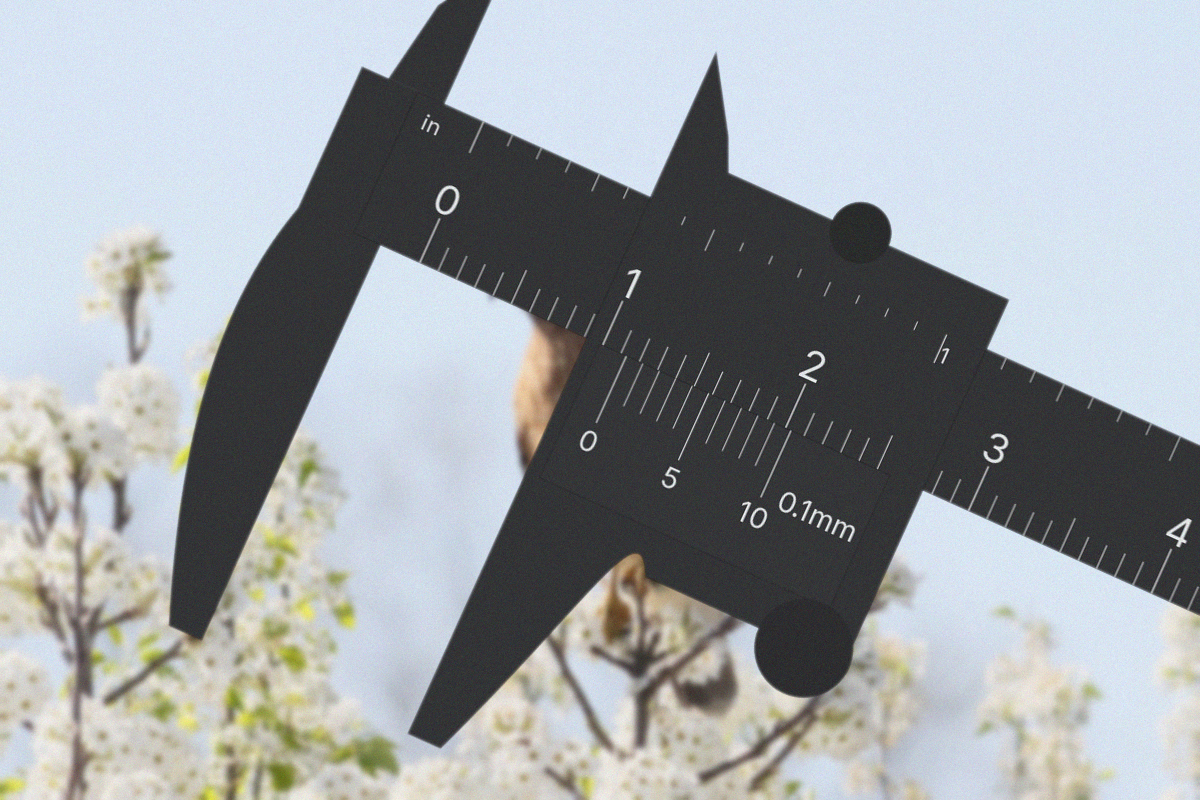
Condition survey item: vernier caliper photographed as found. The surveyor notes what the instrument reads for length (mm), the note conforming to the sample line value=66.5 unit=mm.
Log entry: value=11.3 unit=mm
